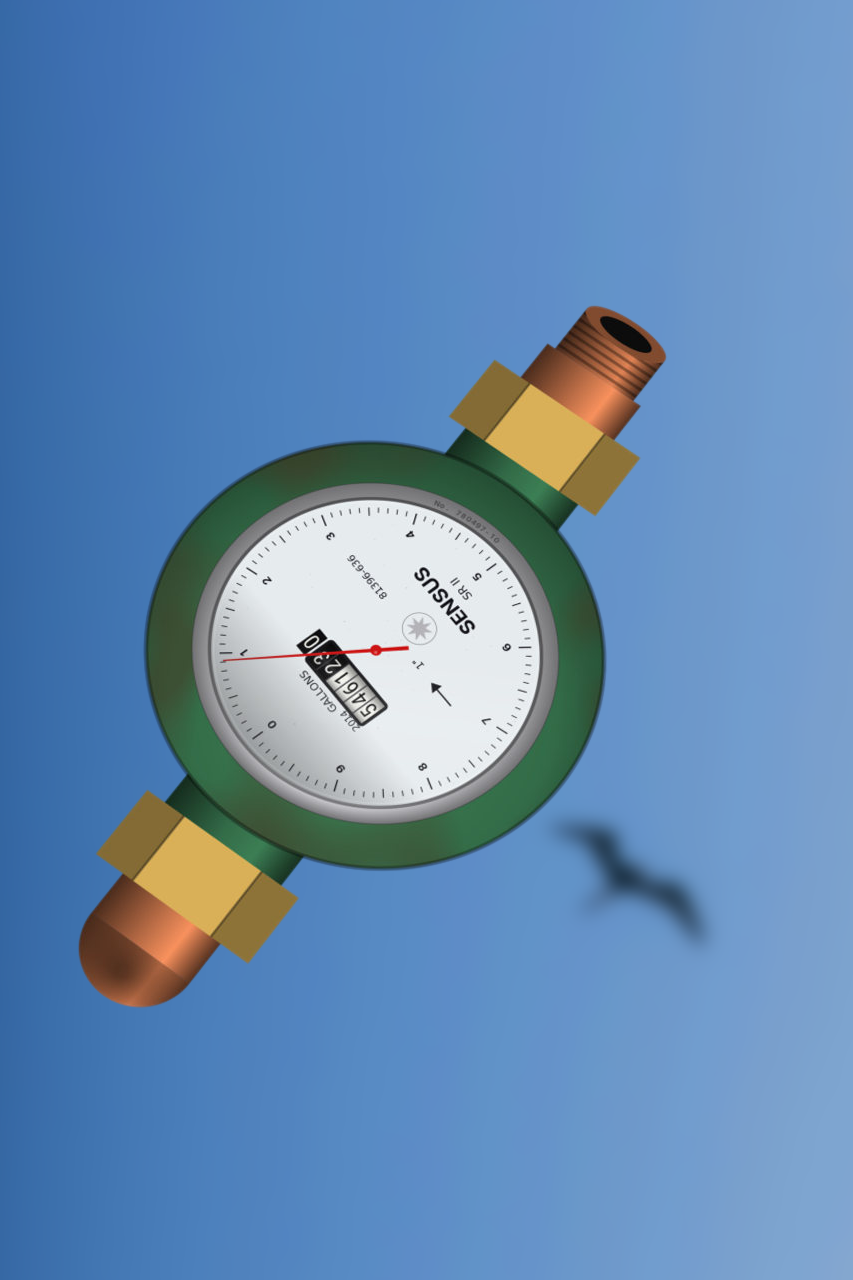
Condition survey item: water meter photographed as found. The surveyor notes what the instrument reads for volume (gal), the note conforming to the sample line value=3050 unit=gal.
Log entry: value=5461230.9 unit=gal
